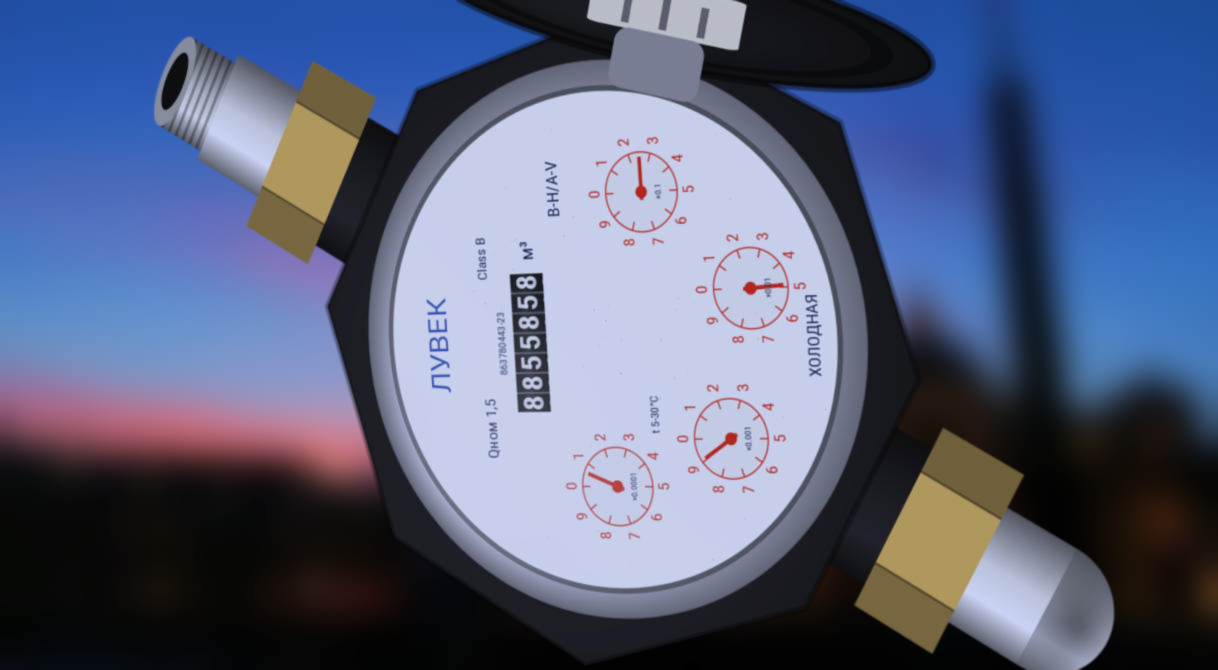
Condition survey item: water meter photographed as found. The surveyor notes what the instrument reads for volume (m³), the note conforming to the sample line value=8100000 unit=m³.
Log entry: value=8855858.2490 unit=m³
